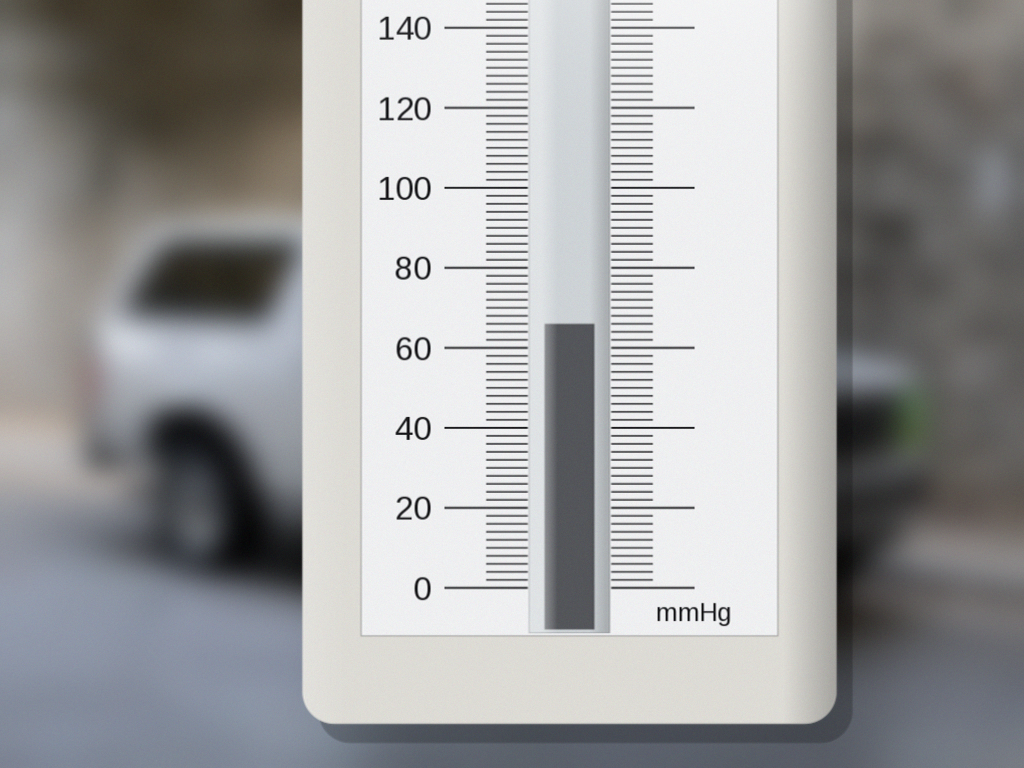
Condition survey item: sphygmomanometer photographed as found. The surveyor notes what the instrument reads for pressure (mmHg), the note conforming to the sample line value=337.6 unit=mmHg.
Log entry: value=66 unit=mmHg
